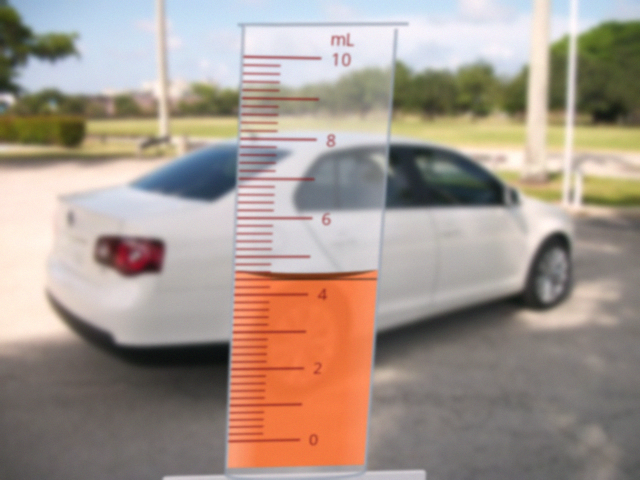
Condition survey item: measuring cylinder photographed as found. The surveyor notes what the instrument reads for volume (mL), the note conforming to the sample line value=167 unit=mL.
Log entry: value=4.4 unit=mL
